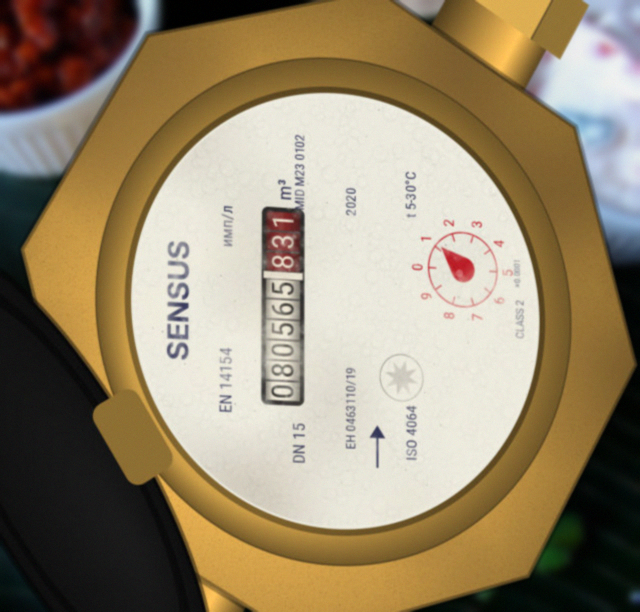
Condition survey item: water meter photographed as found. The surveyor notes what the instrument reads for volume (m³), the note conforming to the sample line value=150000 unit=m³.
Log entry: value=80565.8311 unit=m³
